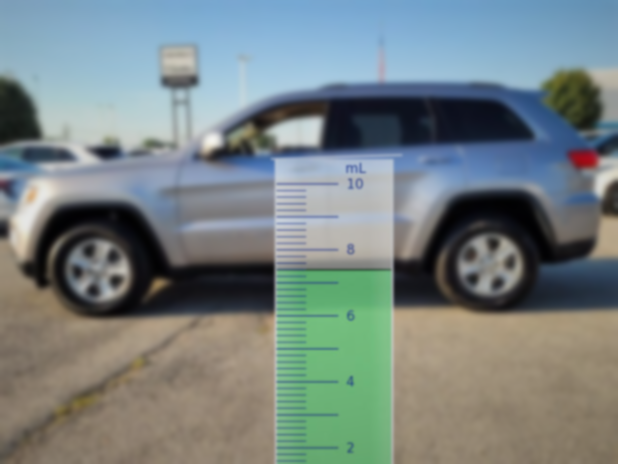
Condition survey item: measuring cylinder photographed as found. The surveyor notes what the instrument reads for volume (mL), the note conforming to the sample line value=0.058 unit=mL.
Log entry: value=7.4 unit=mL
